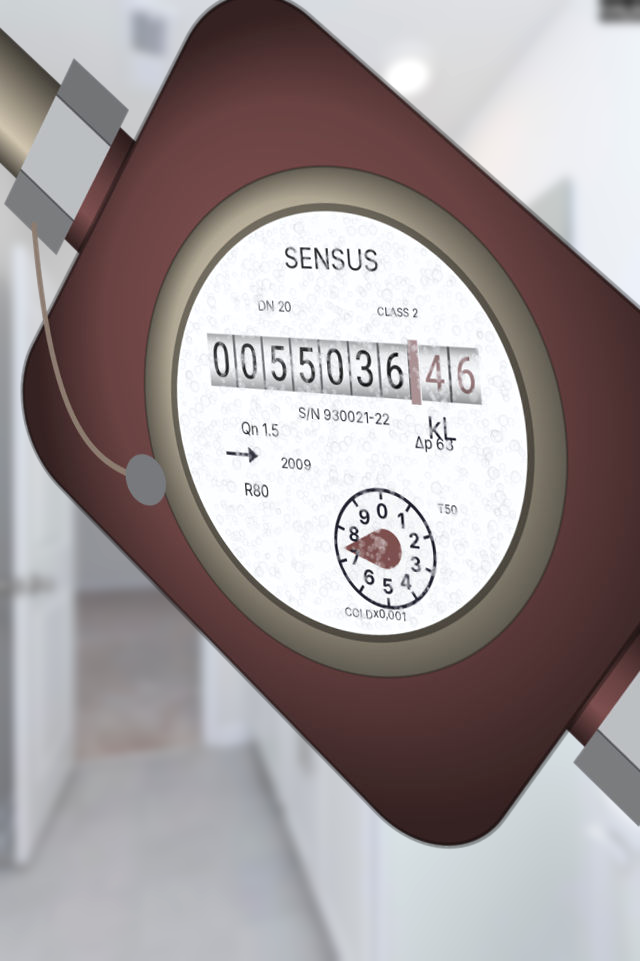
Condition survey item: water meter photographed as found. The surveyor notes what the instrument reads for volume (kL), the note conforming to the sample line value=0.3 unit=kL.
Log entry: value=55036.467 unit=kL
